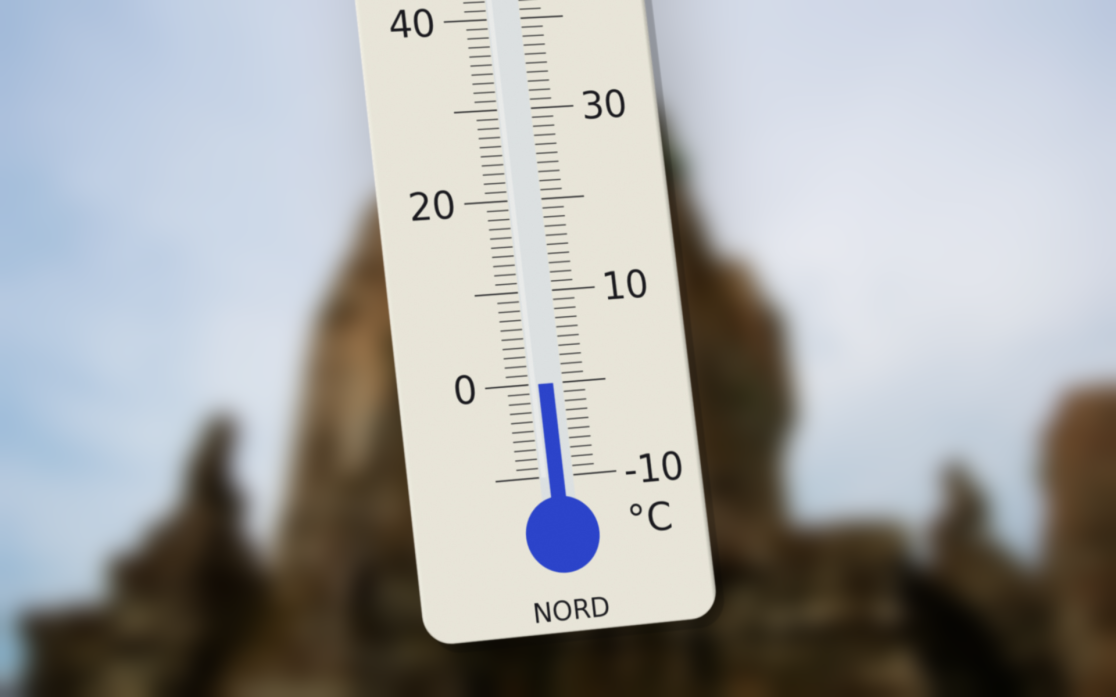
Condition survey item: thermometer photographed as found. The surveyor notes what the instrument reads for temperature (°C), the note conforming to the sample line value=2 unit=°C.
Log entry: value=0 unit=°C
